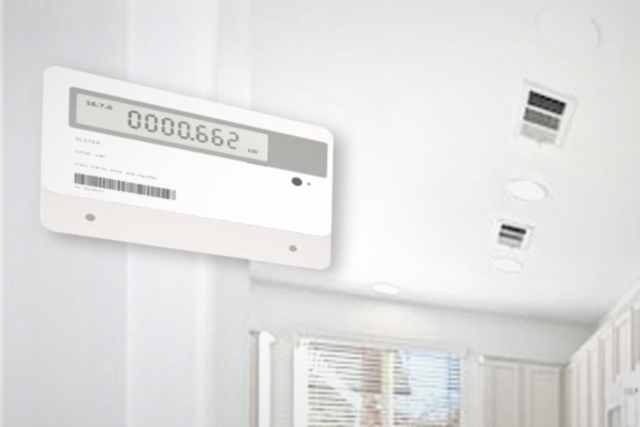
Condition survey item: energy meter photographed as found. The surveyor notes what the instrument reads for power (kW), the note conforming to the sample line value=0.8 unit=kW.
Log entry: value=0.662 unit=kW
